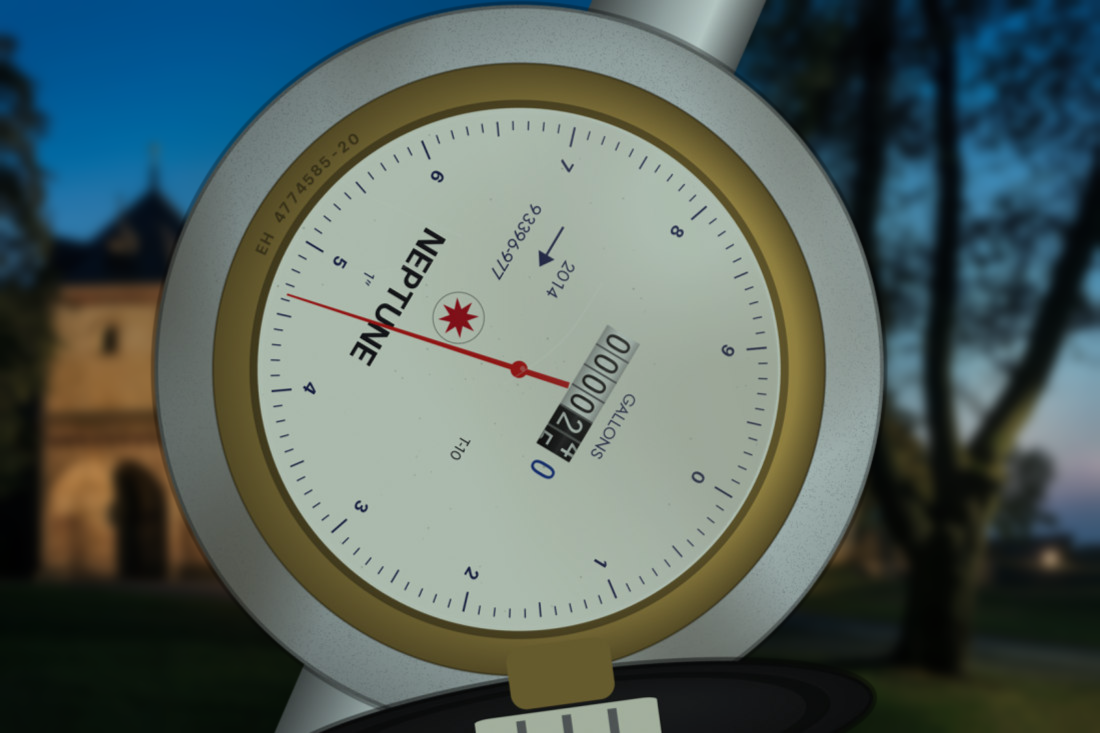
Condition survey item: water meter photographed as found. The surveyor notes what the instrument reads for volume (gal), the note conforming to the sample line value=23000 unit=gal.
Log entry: value=244.6 unit=gal
